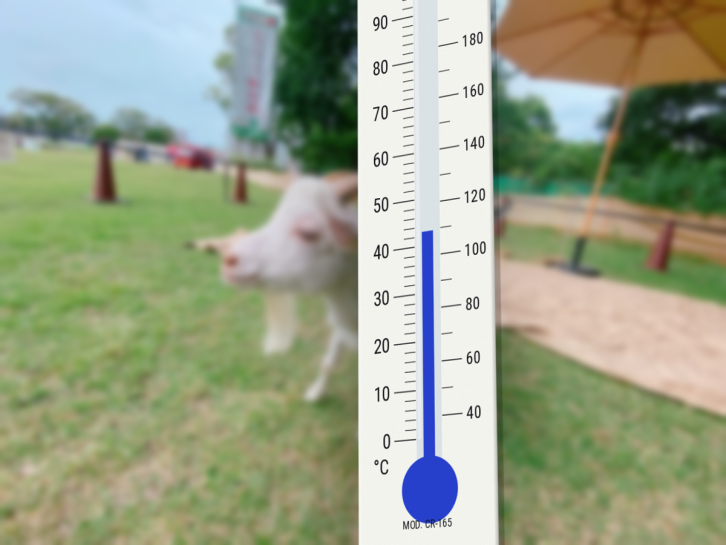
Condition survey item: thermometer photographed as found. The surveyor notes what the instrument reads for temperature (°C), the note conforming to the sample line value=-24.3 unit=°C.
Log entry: value=43 unit=°C
